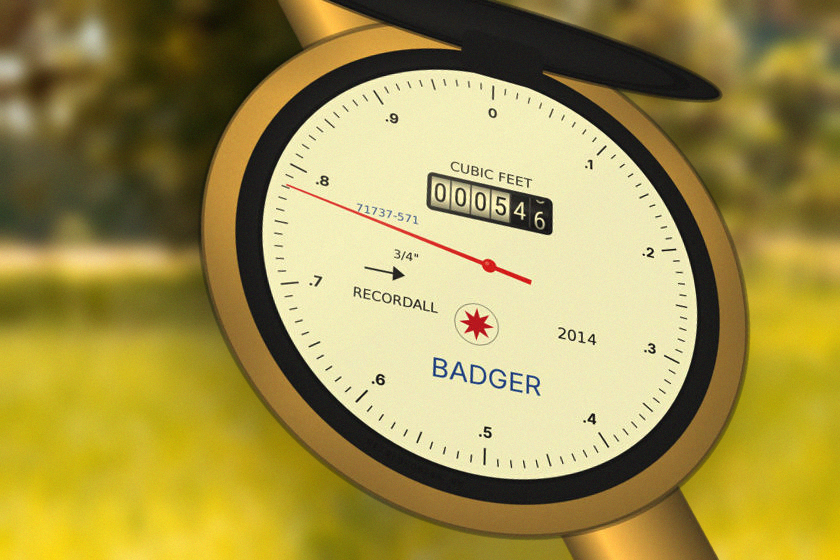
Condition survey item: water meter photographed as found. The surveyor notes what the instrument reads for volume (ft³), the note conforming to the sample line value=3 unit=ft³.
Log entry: value=545.78 unit=ft³
